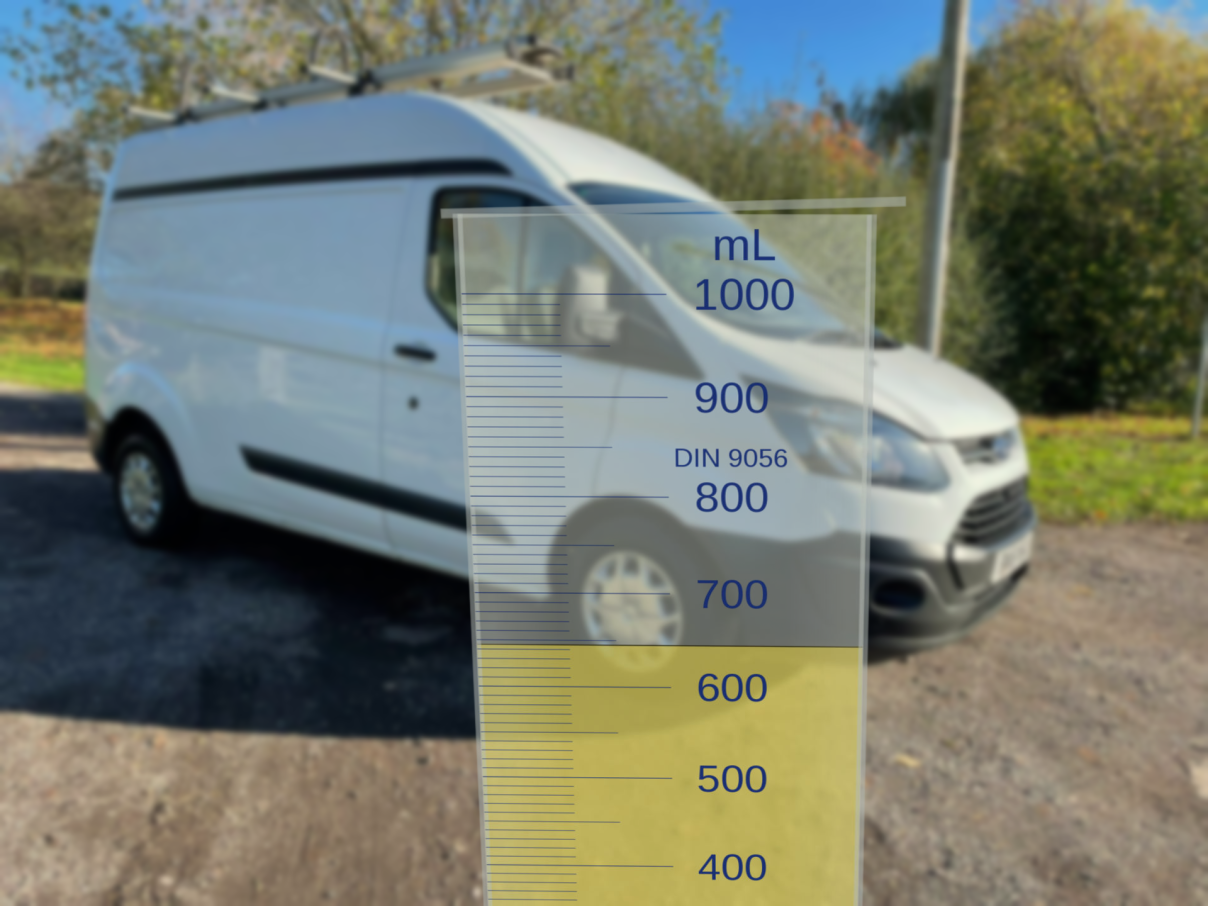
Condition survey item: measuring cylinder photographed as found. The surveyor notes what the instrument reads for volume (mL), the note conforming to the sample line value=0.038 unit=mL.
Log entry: value=645 unit=mL
